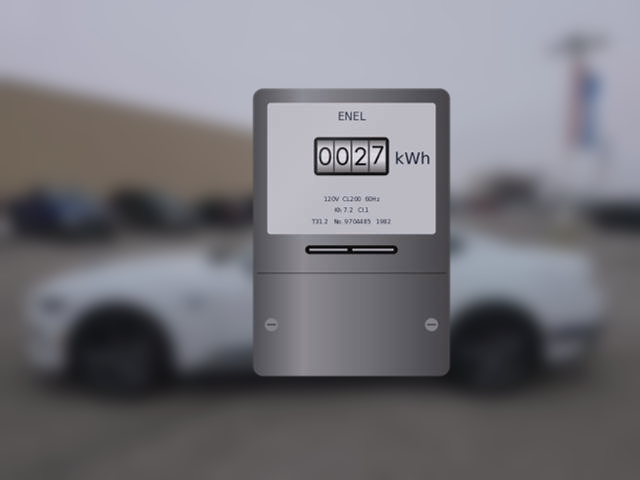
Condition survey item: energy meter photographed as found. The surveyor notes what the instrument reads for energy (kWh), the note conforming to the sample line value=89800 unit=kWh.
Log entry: value=27 unit=kWh
